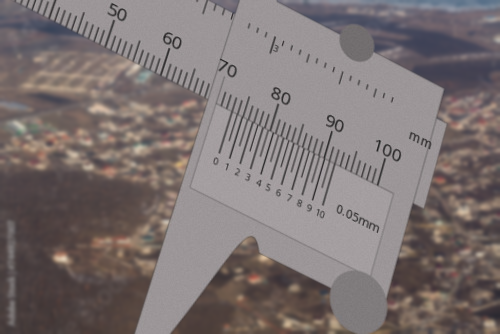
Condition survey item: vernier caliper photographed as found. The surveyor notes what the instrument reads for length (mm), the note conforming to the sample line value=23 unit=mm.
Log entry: value=73.0 unit=mm
